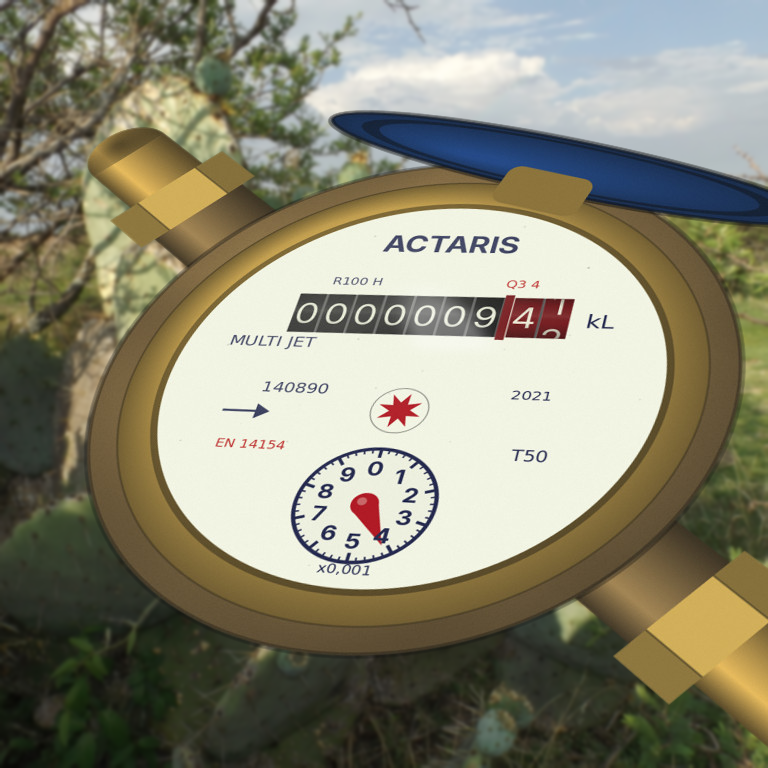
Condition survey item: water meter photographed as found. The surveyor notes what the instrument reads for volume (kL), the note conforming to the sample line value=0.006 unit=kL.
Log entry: value=9.414 unit=kL
